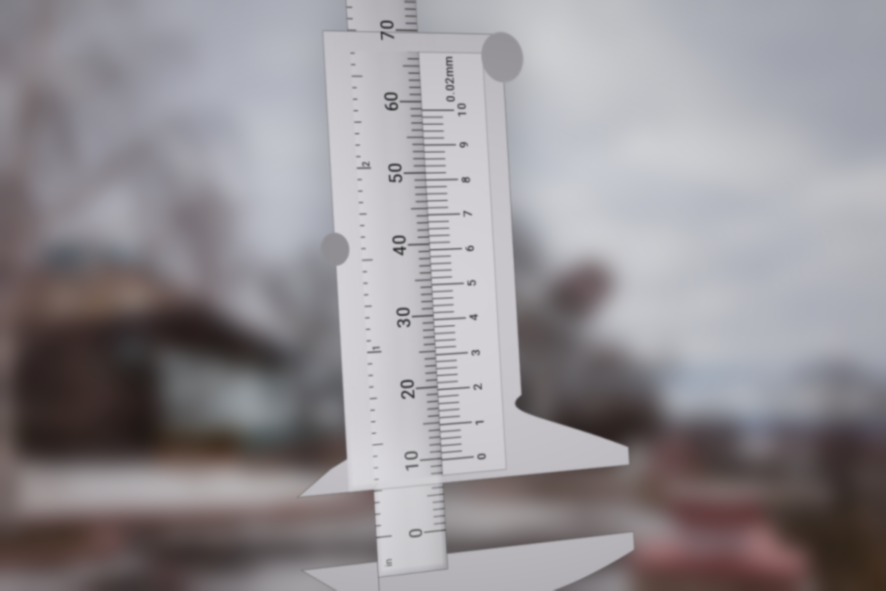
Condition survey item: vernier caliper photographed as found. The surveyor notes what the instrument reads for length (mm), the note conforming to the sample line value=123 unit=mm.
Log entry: value=9.8 unit=mm
